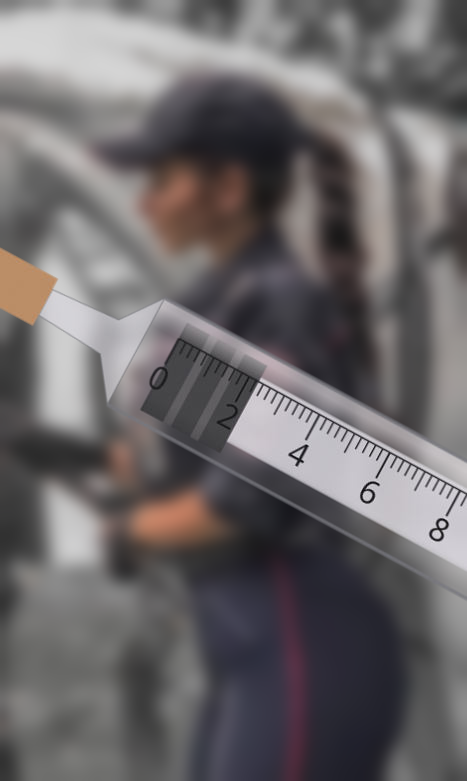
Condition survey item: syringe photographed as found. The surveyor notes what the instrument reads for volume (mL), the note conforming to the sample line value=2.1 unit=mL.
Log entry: value=0 unit=mL
